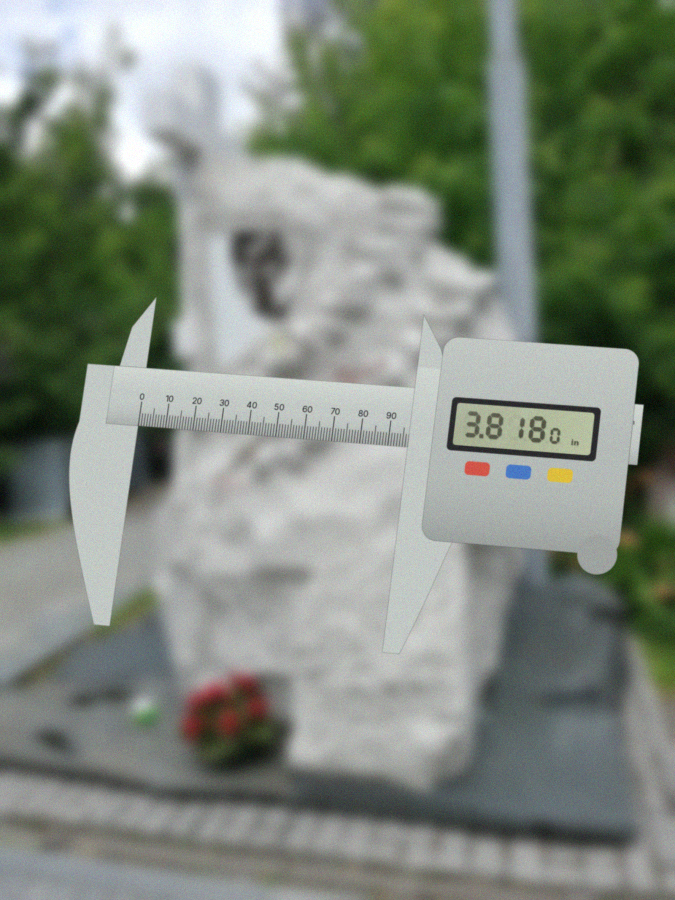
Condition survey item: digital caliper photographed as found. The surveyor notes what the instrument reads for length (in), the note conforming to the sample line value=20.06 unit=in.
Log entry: value=3.8180 unit=in
